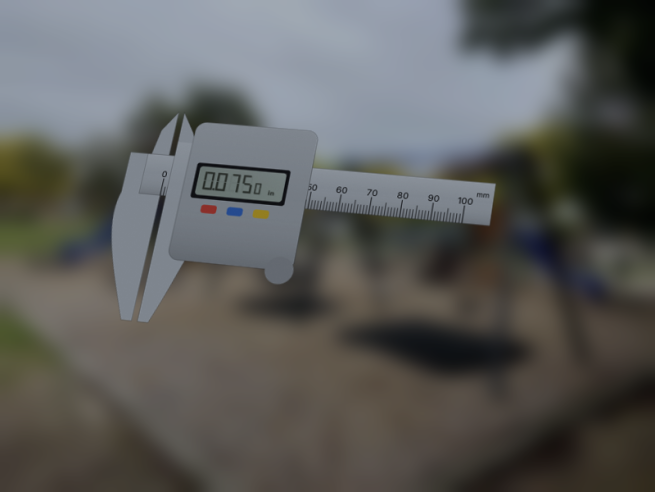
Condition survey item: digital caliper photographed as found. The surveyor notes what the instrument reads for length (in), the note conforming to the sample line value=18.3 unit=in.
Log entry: value=0.0750 unit=in
